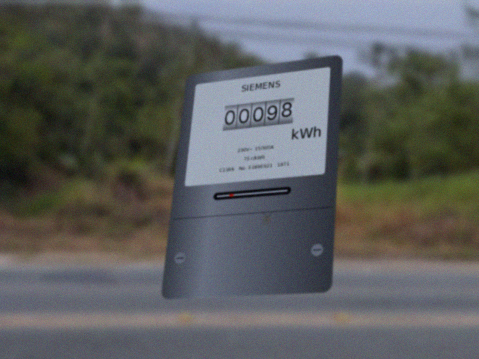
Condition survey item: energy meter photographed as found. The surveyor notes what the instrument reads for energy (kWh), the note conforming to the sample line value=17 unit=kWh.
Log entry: value=98 unit=kWh
